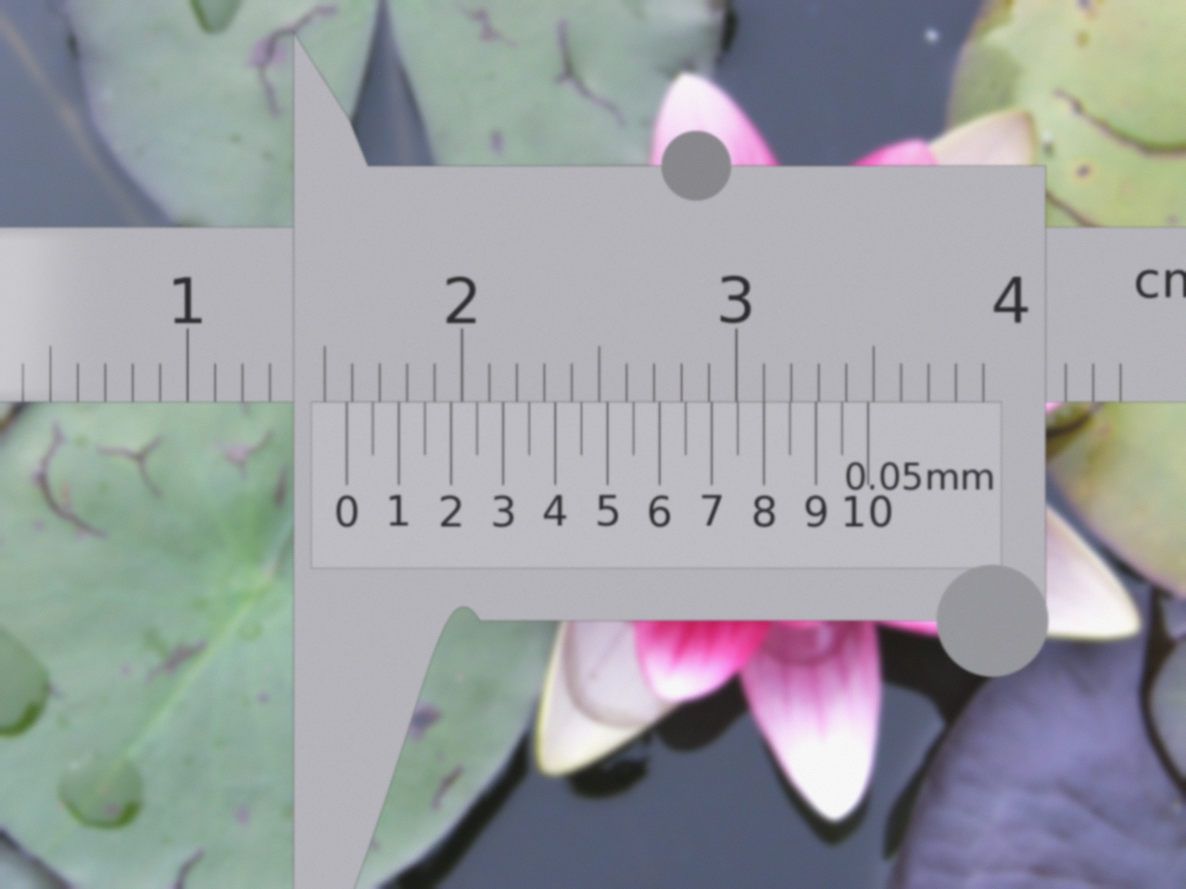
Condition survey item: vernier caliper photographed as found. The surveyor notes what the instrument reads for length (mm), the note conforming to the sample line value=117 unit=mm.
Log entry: value=15.8 unit=mm
